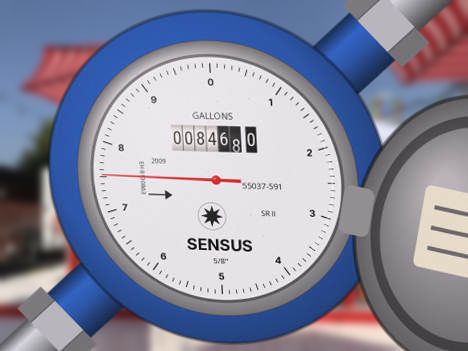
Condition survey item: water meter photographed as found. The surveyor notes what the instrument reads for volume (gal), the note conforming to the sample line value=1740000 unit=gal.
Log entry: value=84677.5 unit=gal
